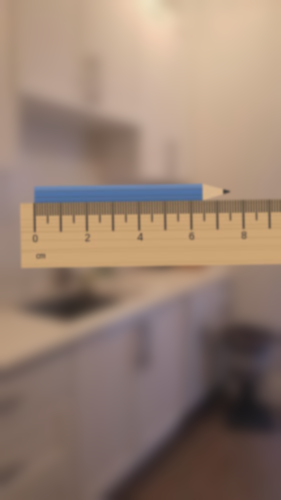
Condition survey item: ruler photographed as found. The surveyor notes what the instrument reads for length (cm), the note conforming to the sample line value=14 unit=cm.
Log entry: value=7.5 unit=cm
